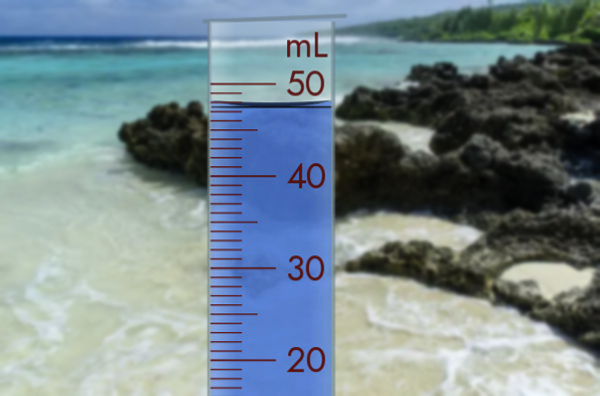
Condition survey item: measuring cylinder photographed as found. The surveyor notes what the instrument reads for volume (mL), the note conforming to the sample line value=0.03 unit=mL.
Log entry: value=47.5 unit=mL
